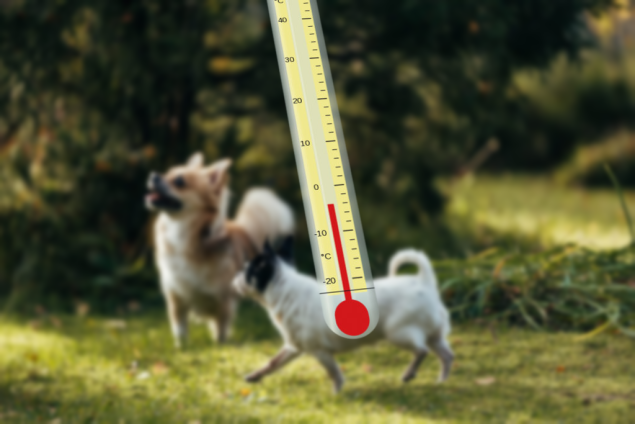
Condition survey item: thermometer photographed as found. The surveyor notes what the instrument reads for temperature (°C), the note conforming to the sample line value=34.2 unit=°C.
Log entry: value=-4 unit=°C
